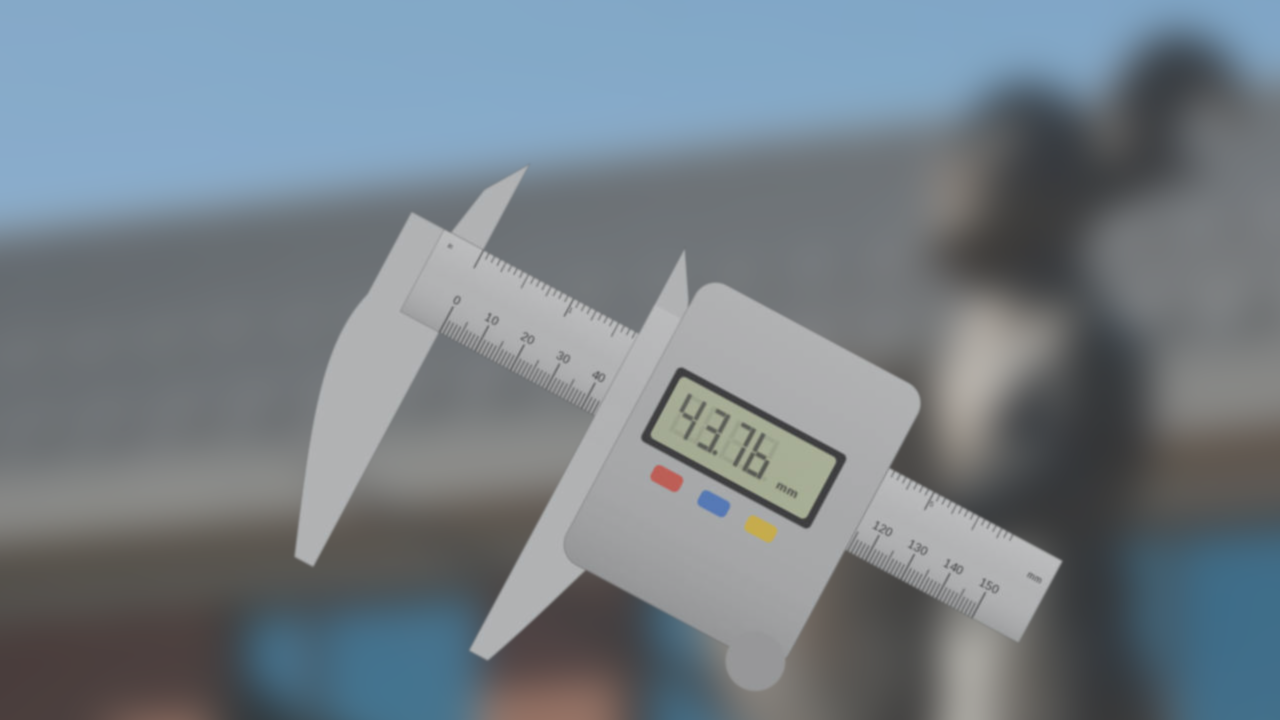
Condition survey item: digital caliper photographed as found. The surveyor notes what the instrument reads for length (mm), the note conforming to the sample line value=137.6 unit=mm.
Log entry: value=43.76 unit=mm
